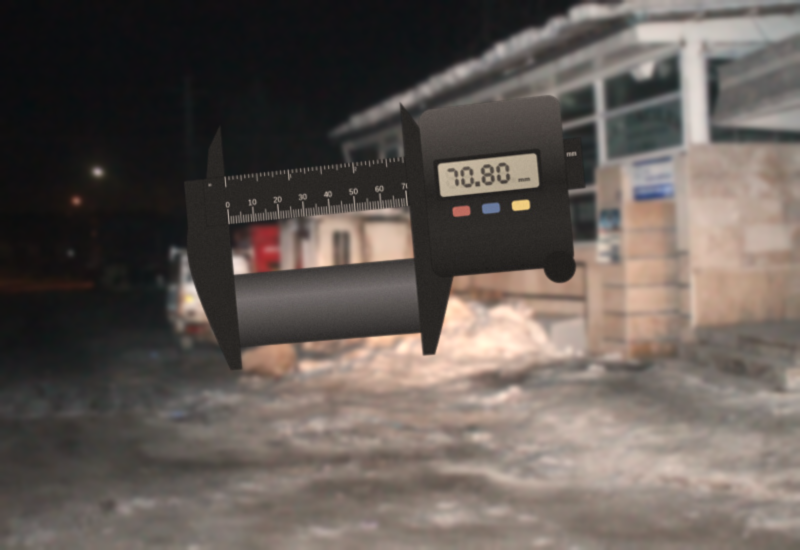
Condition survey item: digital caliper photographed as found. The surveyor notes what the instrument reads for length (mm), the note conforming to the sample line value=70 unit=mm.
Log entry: value=70.80 unit=mm
